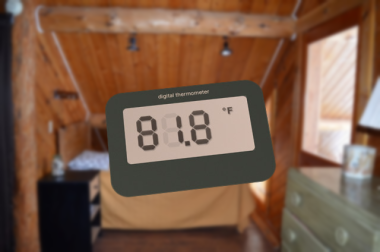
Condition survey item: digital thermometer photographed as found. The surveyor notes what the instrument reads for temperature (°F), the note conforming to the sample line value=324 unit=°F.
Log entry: value=81.8 unit=°F
